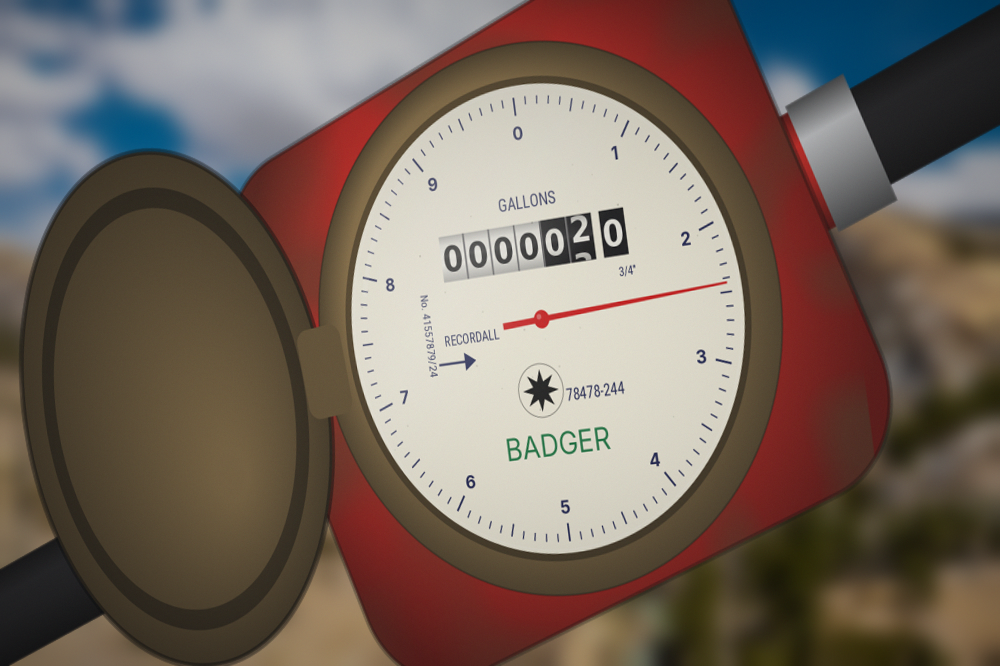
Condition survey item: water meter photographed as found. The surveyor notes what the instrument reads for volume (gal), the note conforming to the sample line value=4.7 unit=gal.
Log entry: value=22.4 unit=gal
